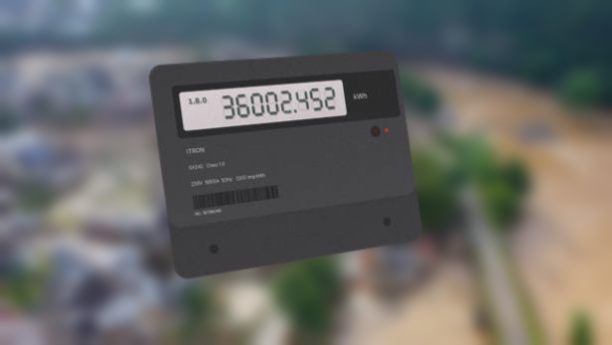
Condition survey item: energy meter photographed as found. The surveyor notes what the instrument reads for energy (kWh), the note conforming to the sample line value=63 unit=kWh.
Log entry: value=36002.452 unit=kWh
